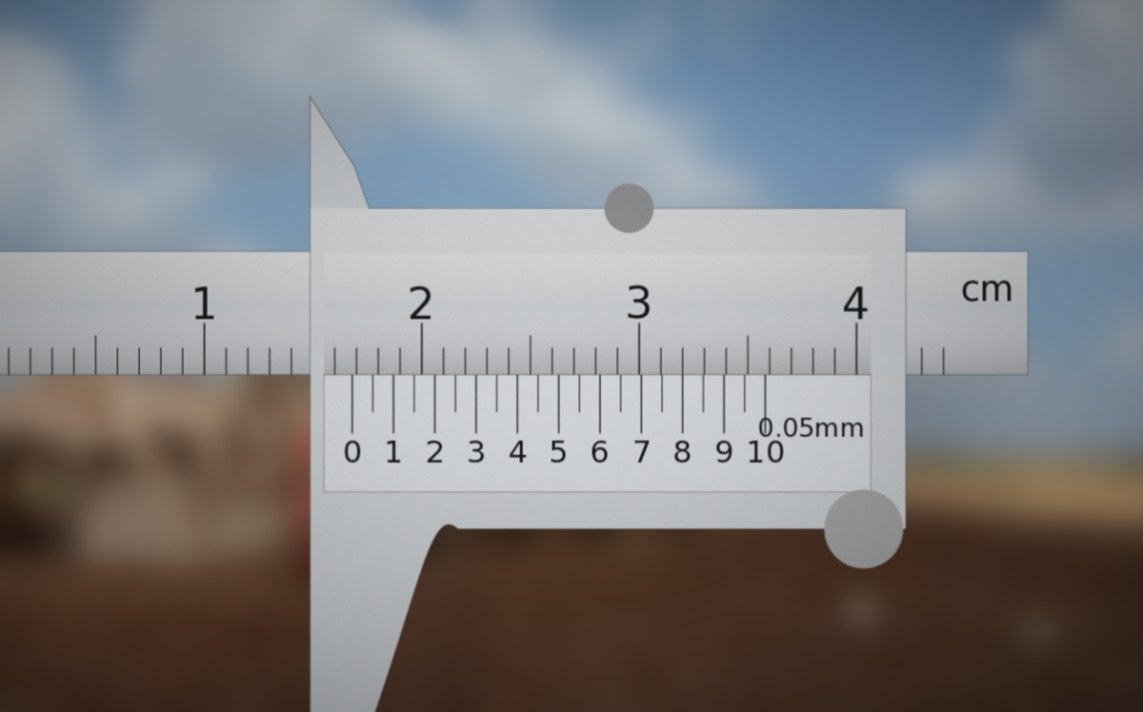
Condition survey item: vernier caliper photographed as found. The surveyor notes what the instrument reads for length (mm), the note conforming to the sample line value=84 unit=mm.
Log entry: value=16.8 unit=mm
